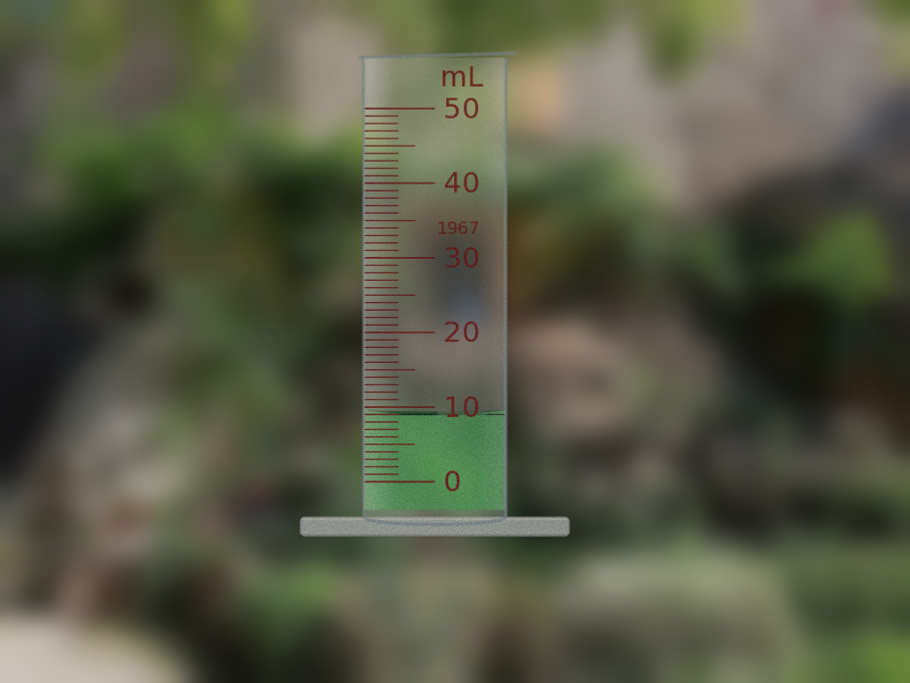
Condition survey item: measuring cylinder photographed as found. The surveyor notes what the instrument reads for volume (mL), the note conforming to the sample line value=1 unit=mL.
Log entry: value=9 unit=mL
